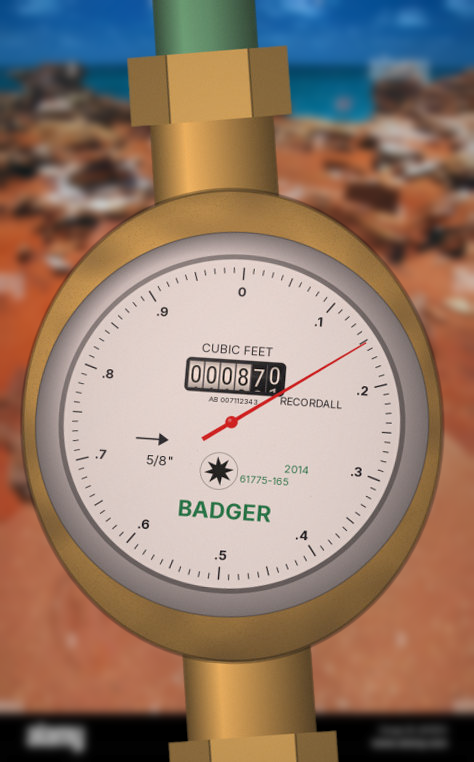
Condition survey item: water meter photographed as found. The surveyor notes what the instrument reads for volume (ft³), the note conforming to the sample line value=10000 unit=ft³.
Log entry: value=870.15 unit=ft³
